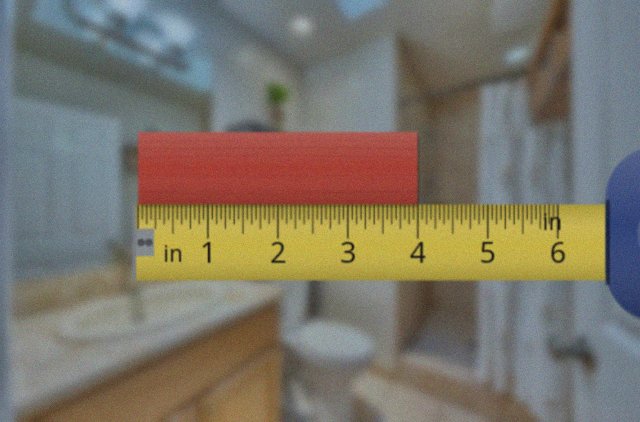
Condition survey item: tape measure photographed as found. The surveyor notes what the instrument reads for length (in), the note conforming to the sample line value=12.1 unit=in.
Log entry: value=4 unit=in
